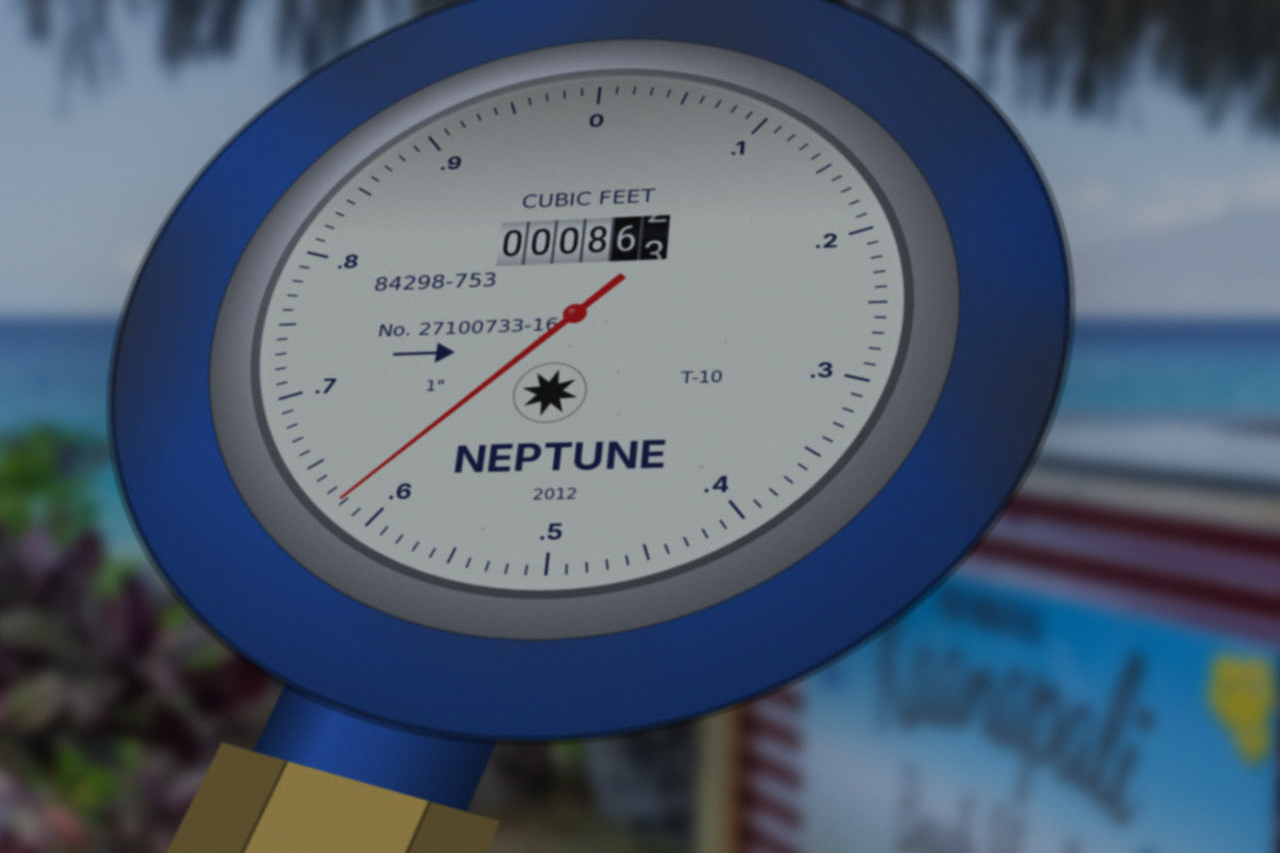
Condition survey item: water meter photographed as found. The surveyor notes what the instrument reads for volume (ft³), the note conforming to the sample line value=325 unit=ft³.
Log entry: value=862.62 unit=ft³
